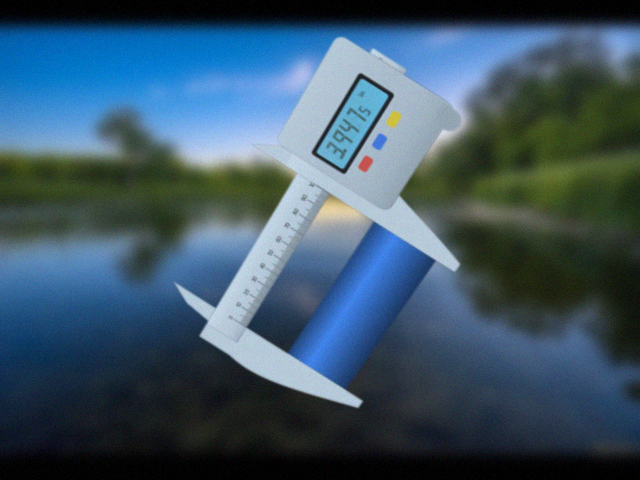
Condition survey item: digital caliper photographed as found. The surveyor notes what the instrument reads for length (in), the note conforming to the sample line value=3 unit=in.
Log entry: value=3.9475 unit=in
